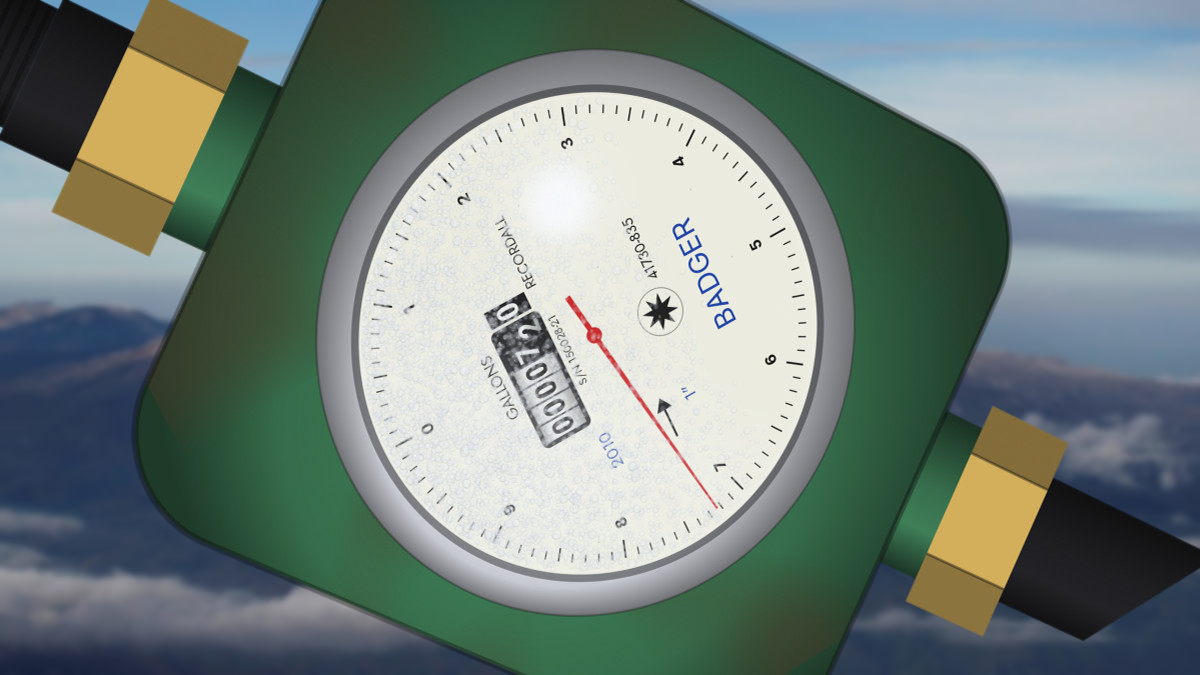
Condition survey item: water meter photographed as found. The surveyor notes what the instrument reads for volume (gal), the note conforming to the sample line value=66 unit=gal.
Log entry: value=717.2 unit=gal
